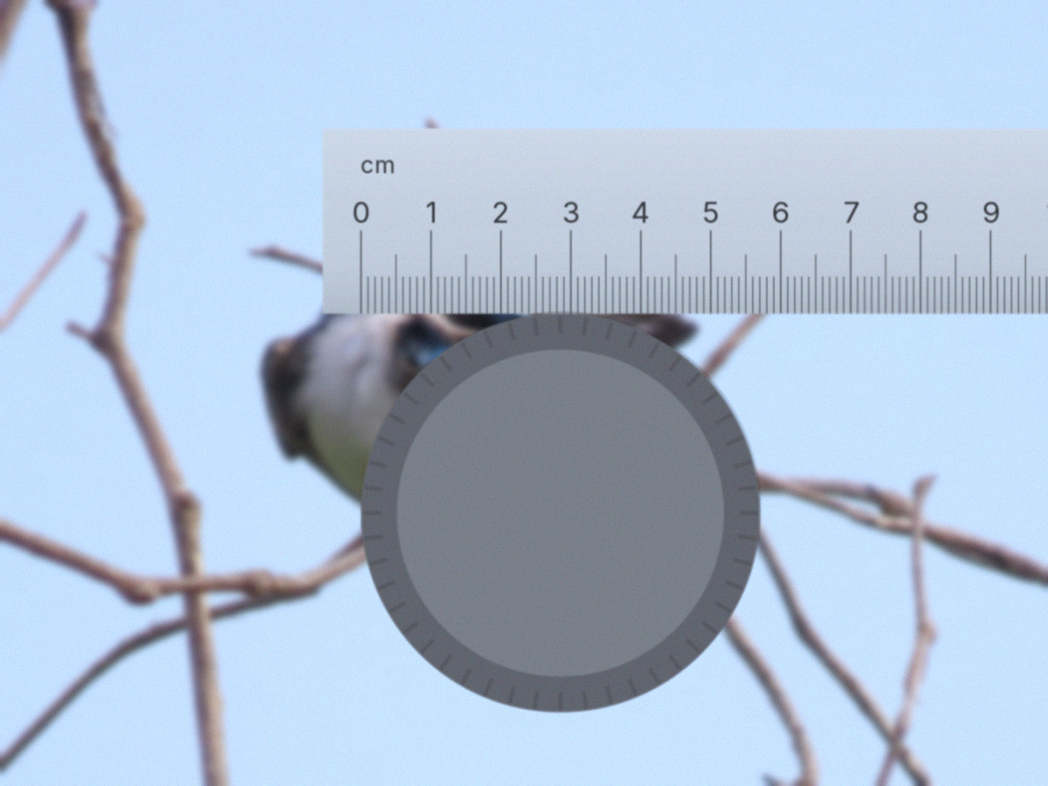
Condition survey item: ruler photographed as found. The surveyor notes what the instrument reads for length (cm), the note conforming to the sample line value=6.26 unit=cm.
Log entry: value=5.7 unit=cm
